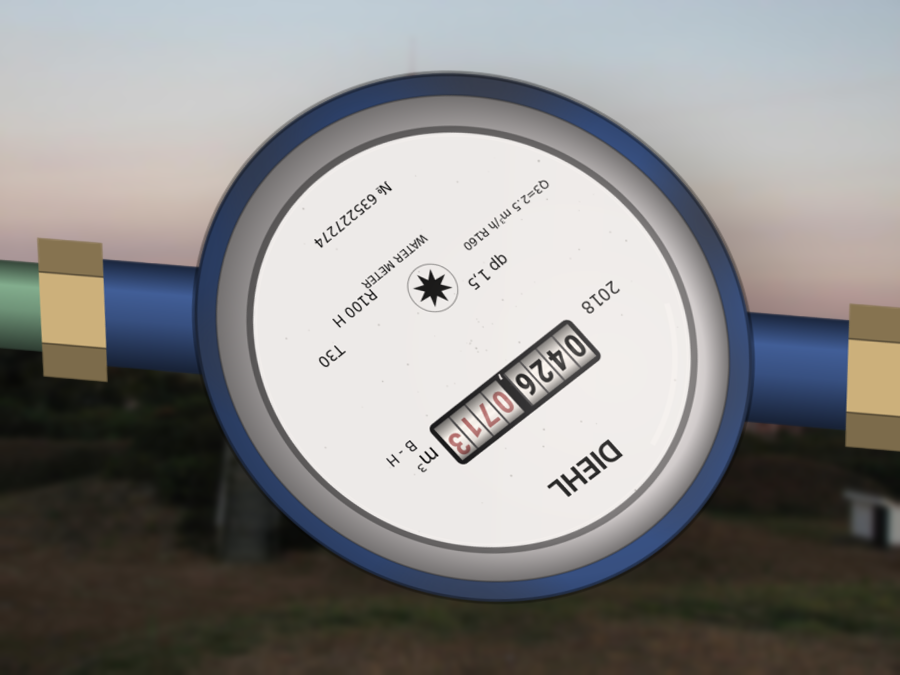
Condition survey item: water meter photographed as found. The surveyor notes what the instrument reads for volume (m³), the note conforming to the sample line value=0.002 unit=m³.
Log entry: value=426.0713 unit=m³
